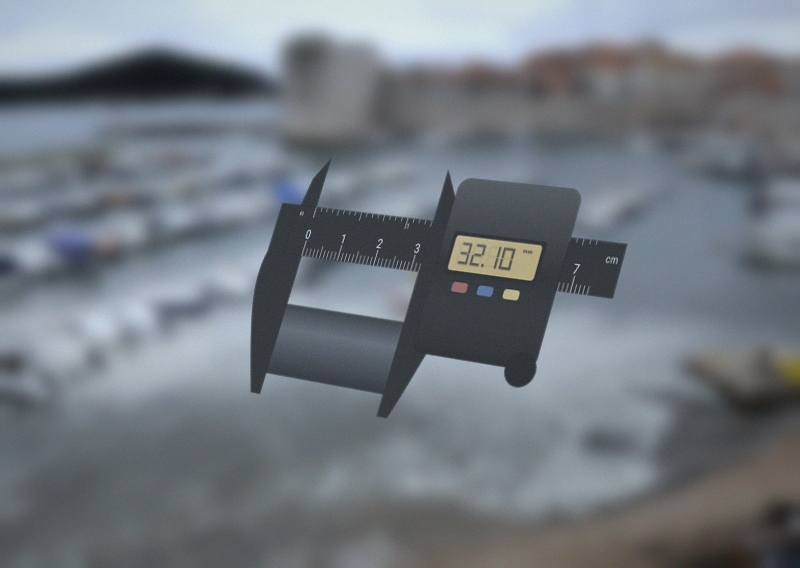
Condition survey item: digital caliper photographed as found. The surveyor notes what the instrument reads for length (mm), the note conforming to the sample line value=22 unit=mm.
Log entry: value=32.10 unit=mm
